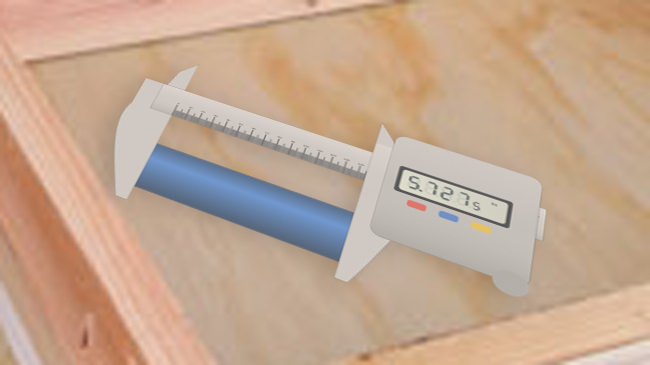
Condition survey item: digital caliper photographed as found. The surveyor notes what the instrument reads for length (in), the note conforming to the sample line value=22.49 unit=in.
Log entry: value=5.7275 unit=in
